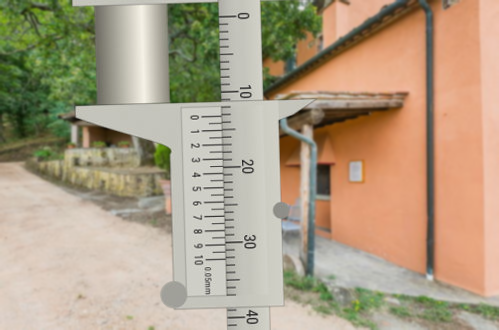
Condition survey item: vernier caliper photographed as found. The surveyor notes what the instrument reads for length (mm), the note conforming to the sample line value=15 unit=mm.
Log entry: value=13.2 unit=mm
